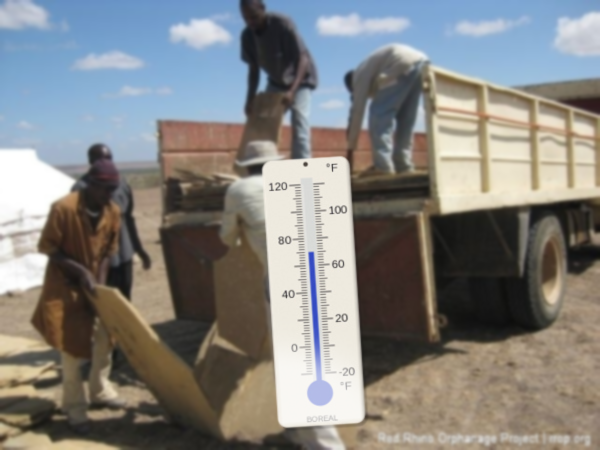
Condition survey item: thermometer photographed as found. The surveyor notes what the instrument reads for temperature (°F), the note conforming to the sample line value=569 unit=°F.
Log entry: value=70 unit=°F
